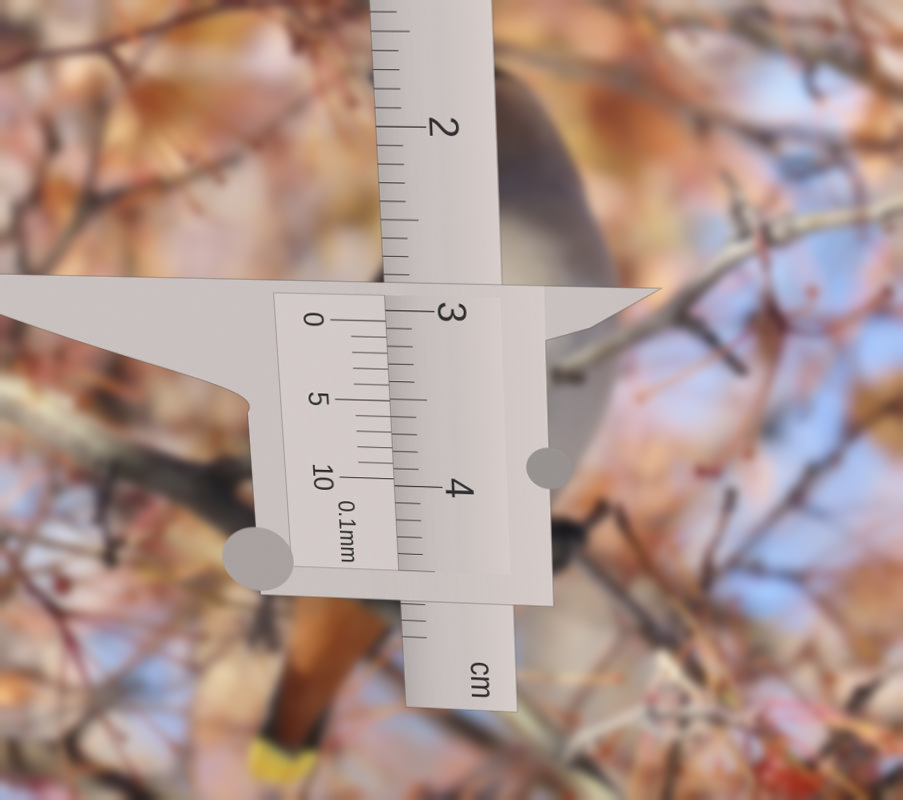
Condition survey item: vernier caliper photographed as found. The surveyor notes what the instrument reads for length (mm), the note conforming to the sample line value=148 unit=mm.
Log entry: value=30.6 unit=mm
